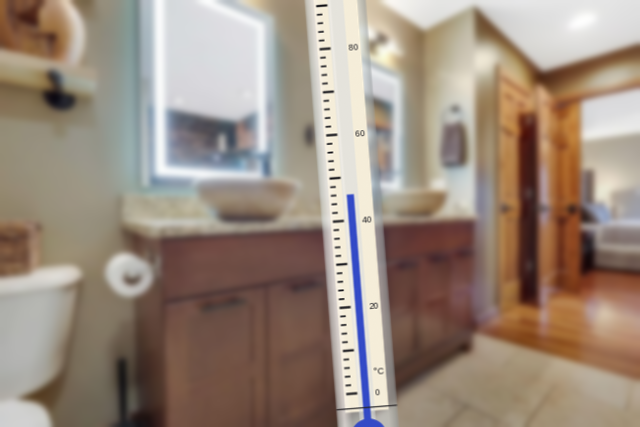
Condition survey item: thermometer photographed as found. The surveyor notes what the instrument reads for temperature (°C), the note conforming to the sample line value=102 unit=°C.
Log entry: value=46 unit=°C
